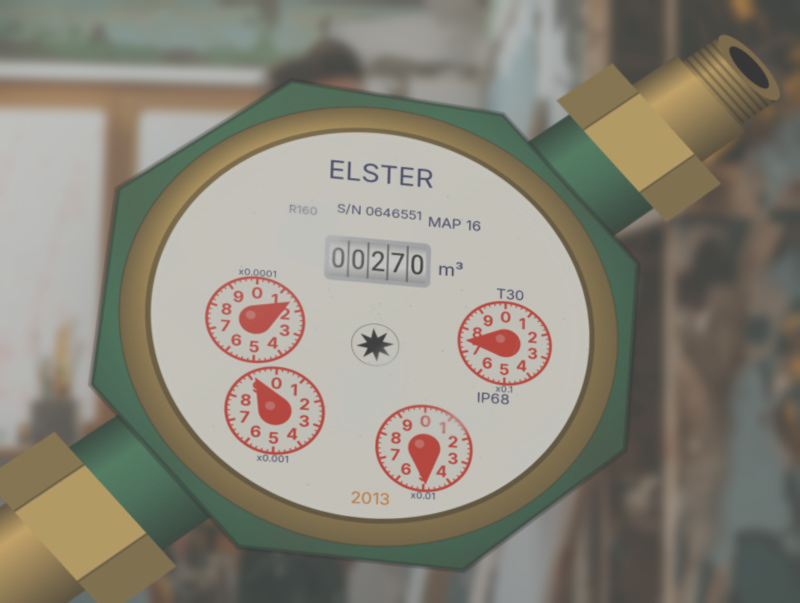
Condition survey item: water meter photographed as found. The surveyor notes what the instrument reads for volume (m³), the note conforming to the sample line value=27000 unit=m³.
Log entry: value=270.7491 unit=m³
